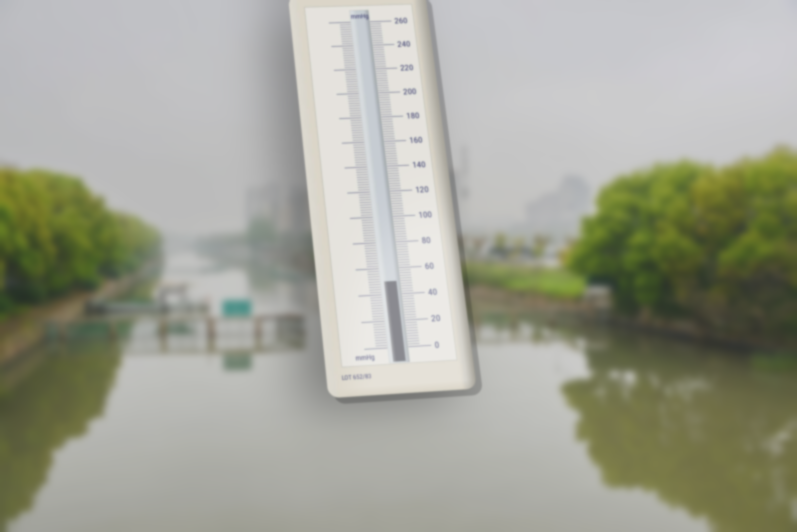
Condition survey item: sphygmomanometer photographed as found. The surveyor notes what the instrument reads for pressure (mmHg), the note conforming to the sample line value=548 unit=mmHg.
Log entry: value=50 unit=mmHg
